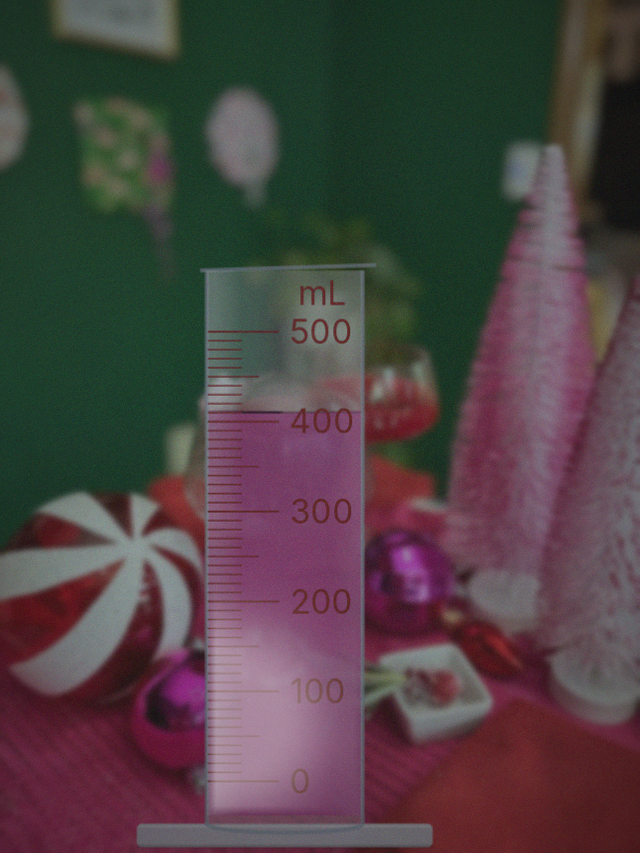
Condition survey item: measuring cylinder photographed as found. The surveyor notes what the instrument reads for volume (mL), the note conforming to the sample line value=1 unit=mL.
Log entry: value=410 unit=mL
